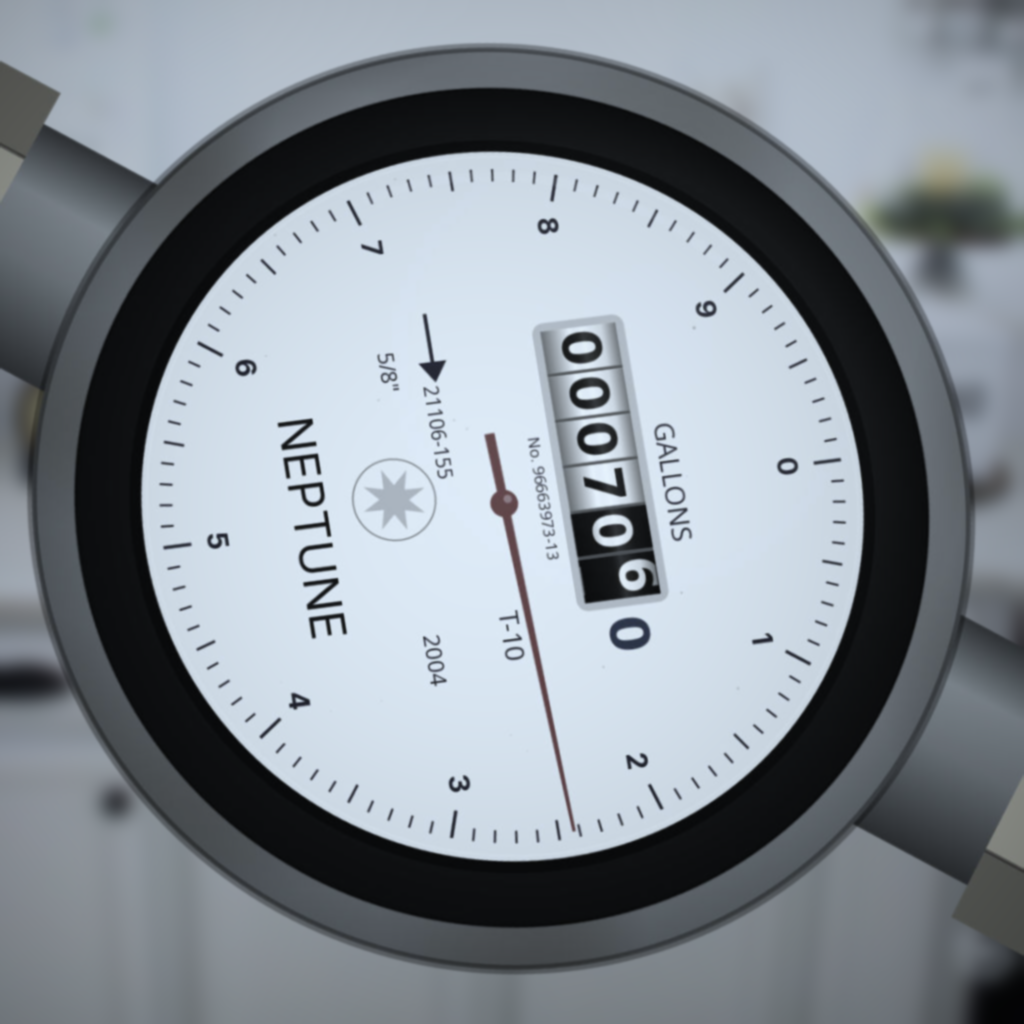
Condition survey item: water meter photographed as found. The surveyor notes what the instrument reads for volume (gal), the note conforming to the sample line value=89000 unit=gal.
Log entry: value=7062.4 unit=gal
